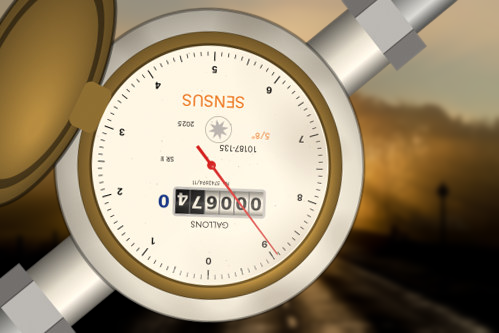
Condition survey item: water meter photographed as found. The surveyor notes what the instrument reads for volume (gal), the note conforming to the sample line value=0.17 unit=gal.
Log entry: value=6738.9 unit=gal
